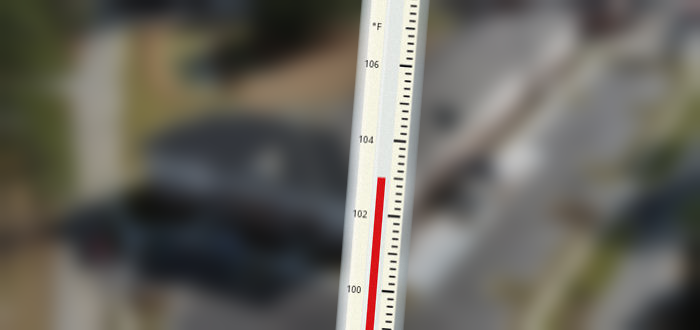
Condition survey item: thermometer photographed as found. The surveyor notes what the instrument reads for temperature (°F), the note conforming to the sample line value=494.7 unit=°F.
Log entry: value=103 unit=°F
